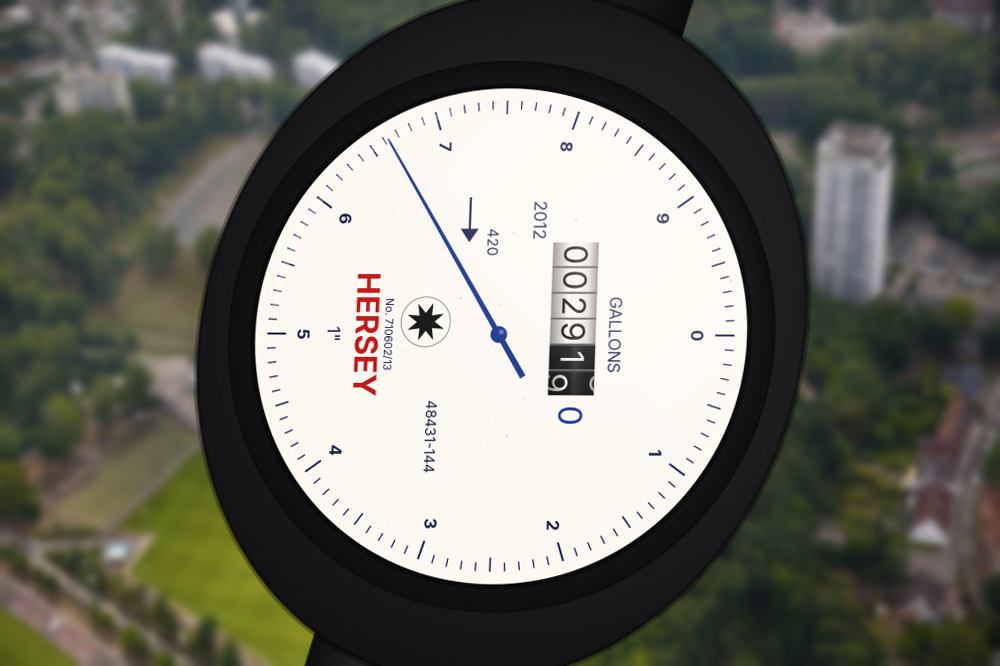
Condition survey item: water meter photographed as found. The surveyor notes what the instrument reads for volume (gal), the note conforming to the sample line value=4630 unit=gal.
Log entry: value=29186.6 unit=gal
